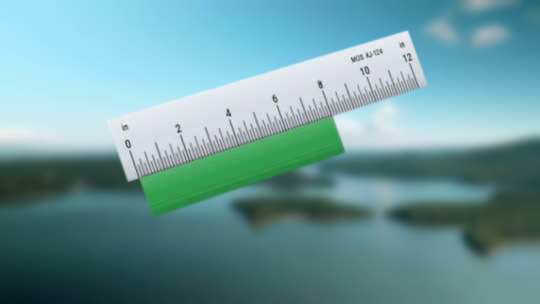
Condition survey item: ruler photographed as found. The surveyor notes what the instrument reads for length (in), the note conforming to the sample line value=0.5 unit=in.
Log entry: value=8 unit=in
